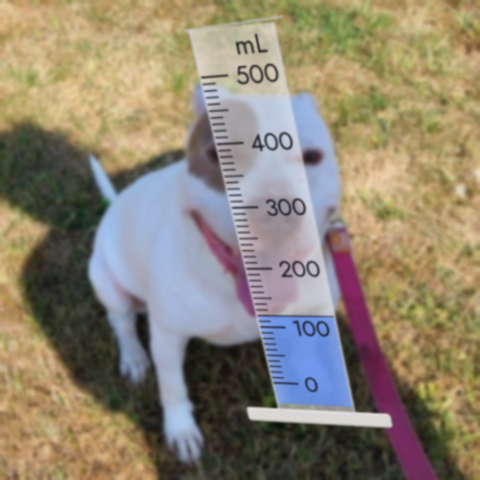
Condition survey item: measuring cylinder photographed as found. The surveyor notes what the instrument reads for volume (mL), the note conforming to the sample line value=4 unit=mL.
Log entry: value=120 unit=mL
